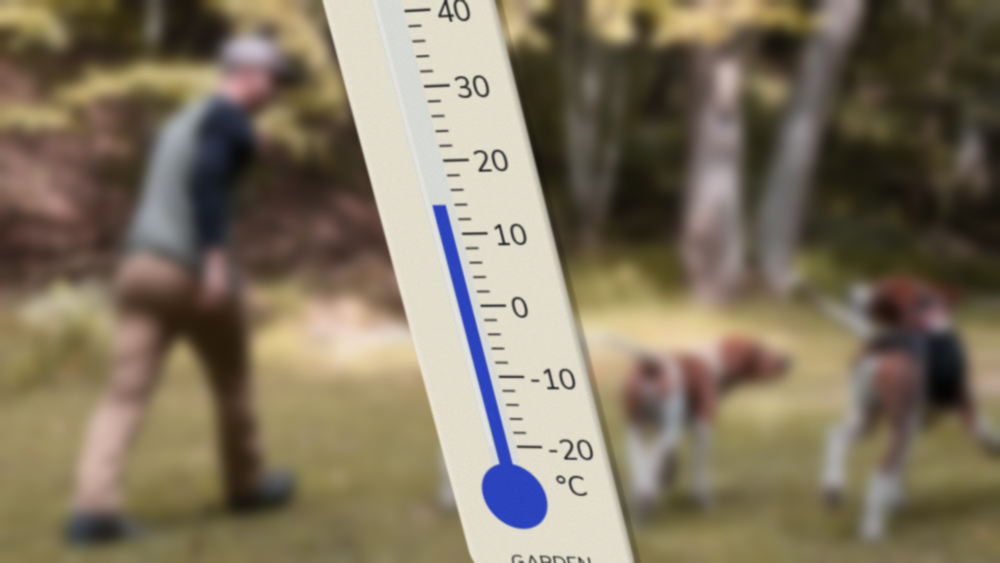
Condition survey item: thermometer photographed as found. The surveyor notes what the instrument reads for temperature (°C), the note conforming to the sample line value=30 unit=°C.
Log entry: value=14 unit=°C
